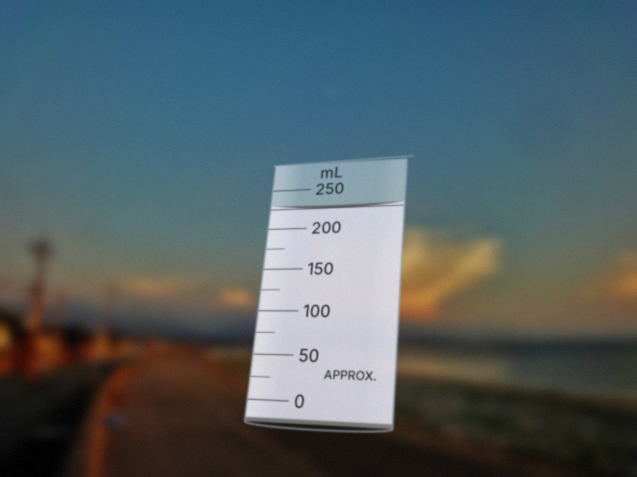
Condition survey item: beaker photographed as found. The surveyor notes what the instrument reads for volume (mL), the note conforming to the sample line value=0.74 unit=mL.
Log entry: value=225 unit=mL
